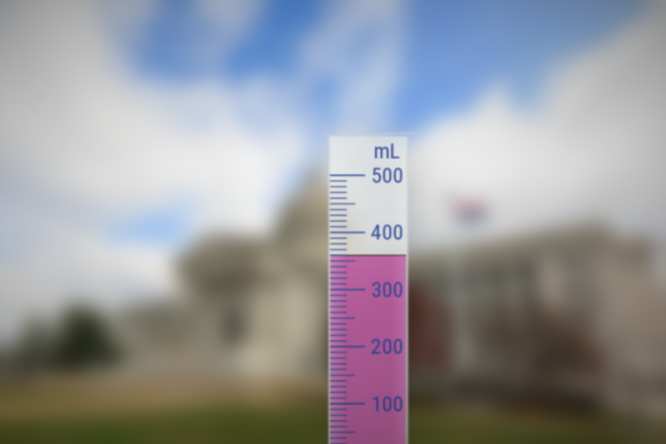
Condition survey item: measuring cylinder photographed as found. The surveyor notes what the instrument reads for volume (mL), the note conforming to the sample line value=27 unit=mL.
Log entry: value=360 unit=mL
